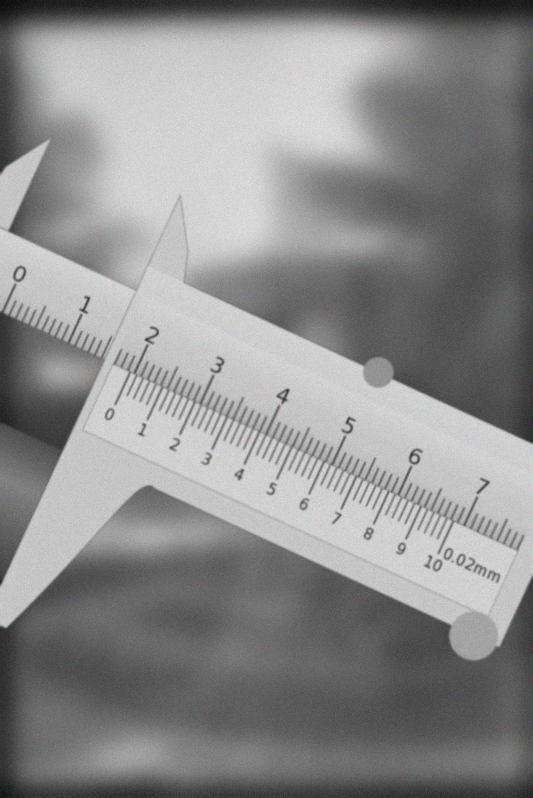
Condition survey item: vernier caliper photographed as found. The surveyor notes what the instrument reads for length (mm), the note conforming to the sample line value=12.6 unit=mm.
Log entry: value=19.4 unit=mm
